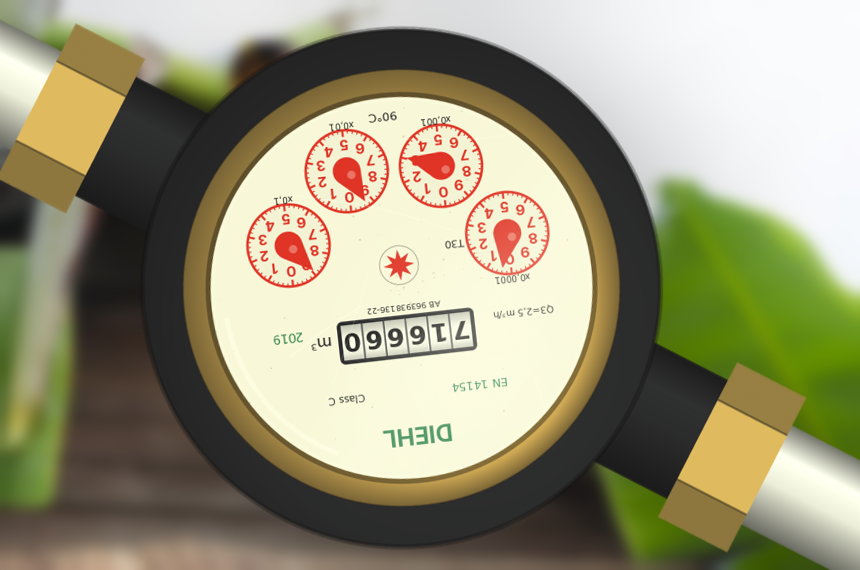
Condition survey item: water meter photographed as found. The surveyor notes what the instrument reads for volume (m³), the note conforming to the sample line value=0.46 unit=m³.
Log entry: value=716660.8930 unit=m³
